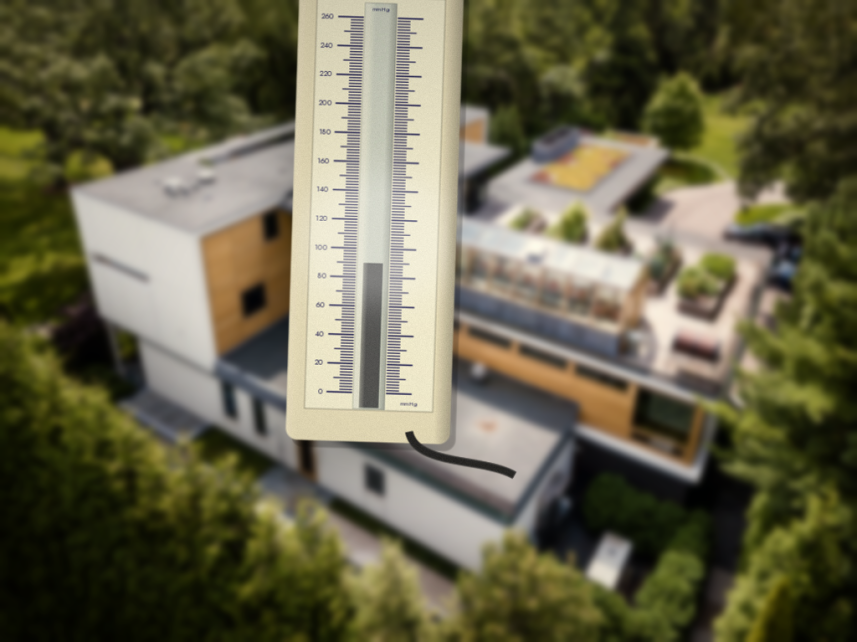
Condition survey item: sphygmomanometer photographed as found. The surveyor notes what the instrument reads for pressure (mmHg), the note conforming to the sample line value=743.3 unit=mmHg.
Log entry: value=90 unit=mmHg
